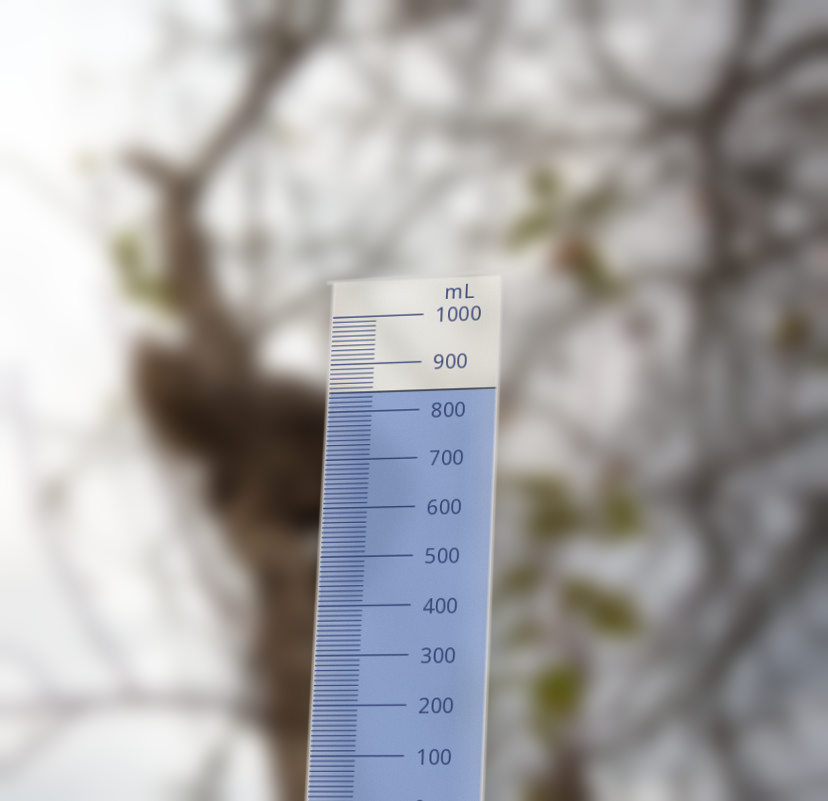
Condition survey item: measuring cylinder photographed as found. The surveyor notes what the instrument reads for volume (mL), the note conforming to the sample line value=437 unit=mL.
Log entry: value=840 unit=mL
